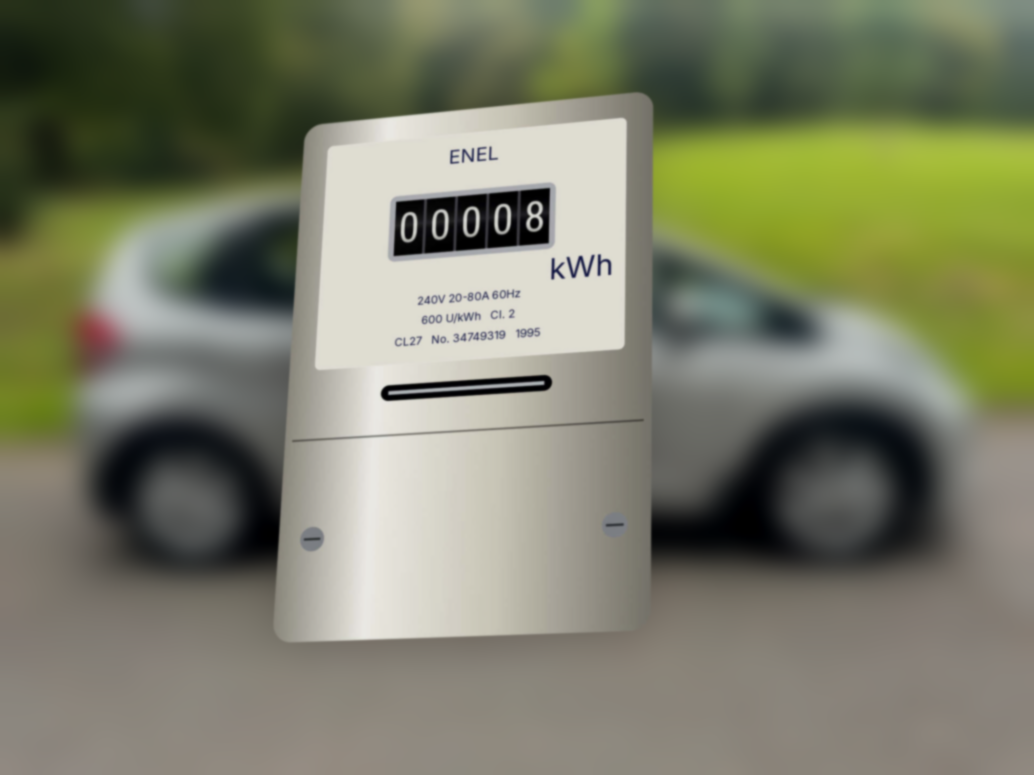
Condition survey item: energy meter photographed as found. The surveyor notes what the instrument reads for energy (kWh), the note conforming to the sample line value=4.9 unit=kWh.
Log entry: value=8 unit=kWh
